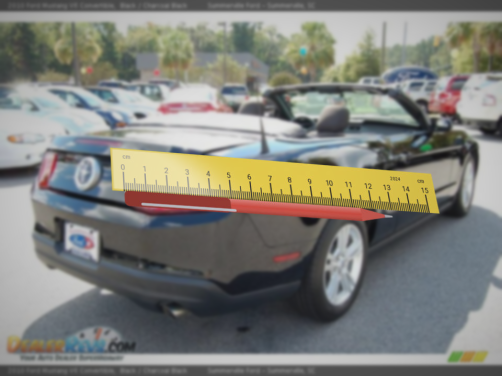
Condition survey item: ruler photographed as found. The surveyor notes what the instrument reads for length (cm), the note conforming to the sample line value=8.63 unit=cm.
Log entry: value=13 unit=cm
